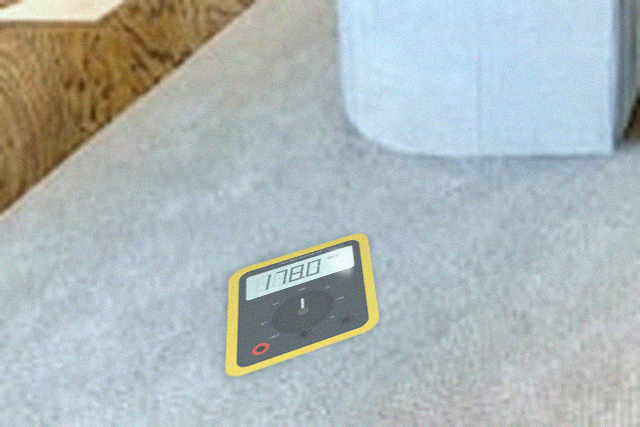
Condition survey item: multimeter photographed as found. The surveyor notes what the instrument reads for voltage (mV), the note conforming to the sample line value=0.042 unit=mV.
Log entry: value=178.0 unit=mV
